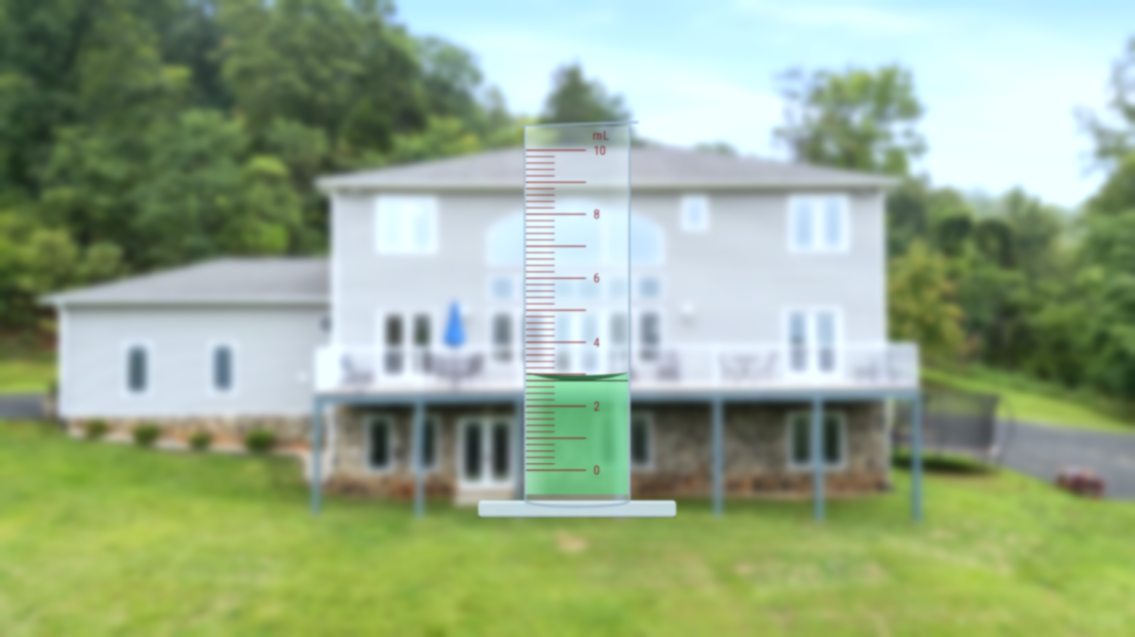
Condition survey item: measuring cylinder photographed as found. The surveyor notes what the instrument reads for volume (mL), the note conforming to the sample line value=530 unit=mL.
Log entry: value=2.8 unit=mL
